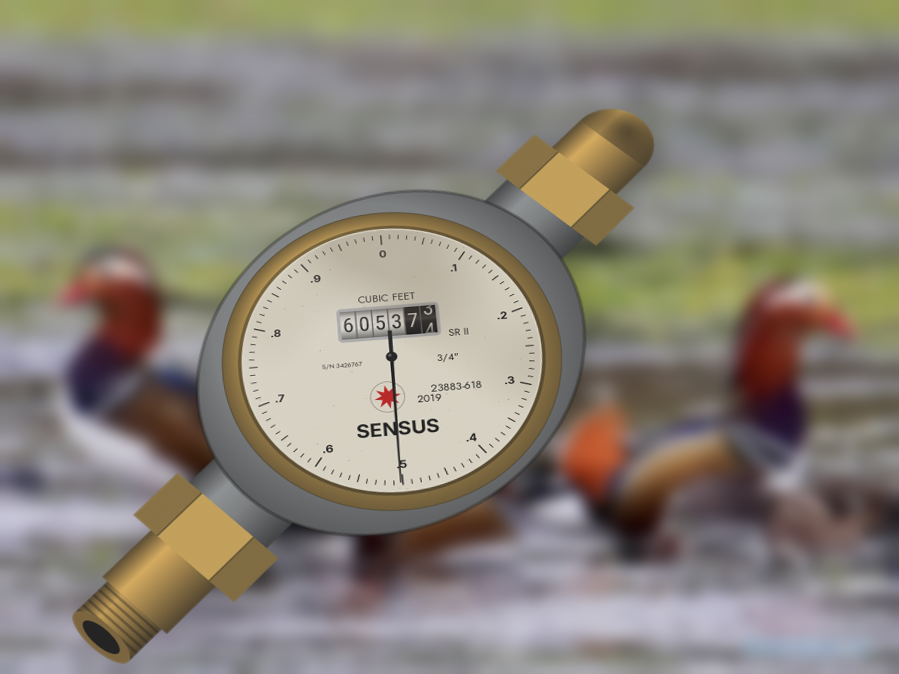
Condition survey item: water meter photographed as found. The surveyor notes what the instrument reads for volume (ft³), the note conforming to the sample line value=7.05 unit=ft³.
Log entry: value=605373.50 unit=ft³
